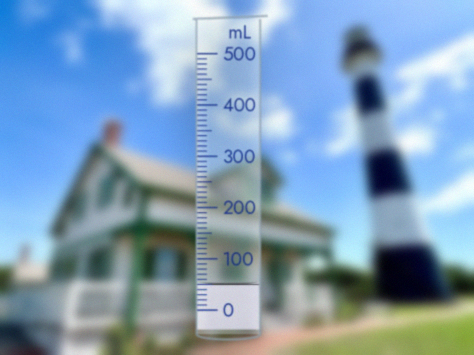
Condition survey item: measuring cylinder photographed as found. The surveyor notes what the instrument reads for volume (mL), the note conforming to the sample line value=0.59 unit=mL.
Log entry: value=50 unit=mL
